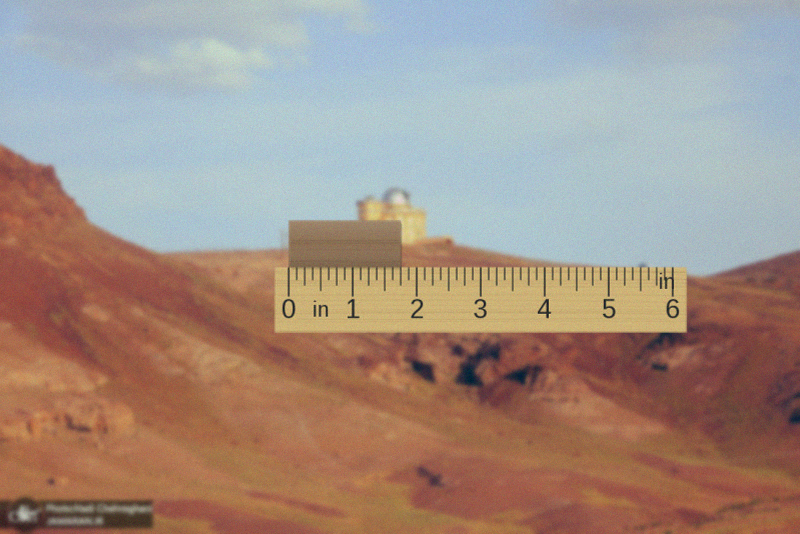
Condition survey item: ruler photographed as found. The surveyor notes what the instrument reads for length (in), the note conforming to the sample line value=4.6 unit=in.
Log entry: value=1.75 unit=in
